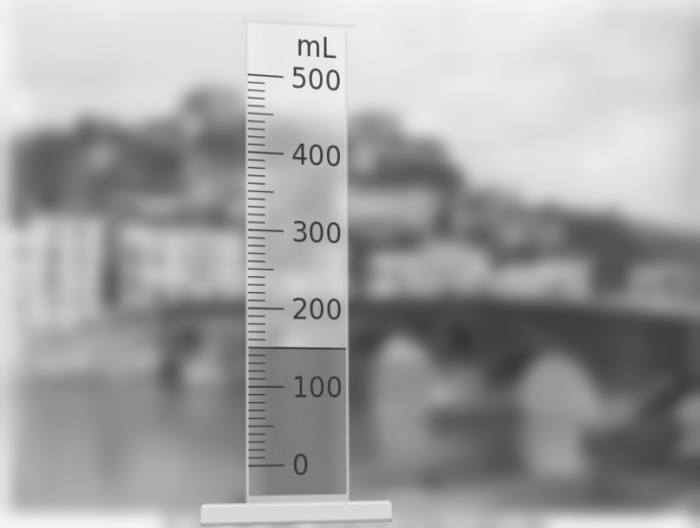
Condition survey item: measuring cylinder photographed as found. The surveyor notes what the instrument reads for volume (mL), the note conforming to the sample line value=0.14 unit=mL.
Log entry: value=150 unit=mL
